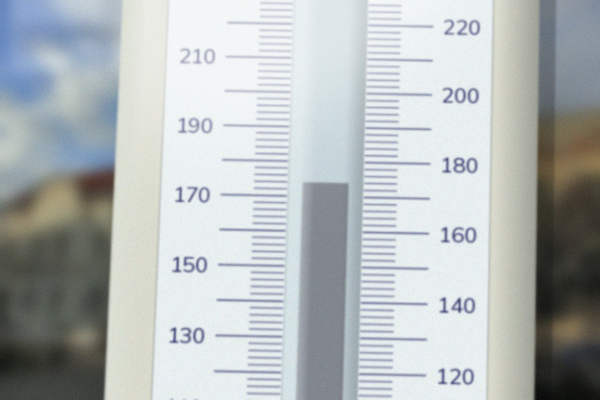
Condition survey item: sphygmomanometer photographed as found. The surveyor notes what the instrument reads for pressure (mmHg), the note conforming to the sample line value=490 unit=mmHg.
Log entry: value=174 unit=mmHg
